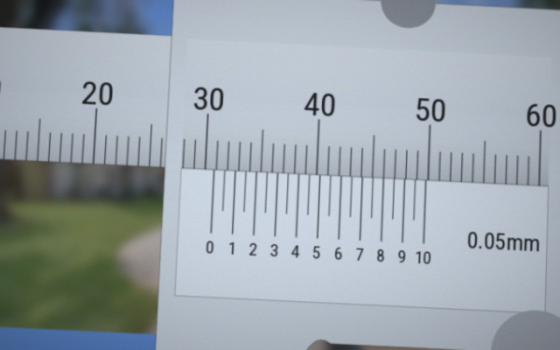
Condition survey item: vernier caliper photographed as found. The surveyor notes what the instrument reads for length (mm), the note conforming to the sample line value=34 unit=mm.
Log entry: value=30.8 unit=mm
